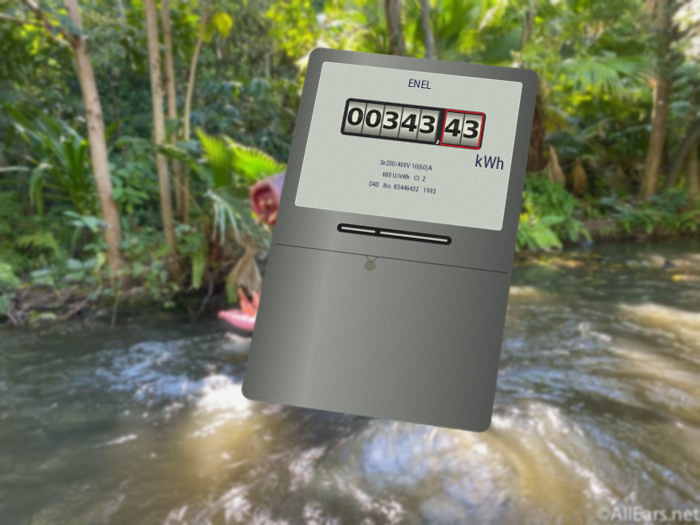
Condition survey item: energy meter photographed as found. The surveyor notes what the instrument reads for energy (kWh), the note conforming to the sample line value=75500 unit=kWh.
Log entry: value=343.43 unit=kWh
